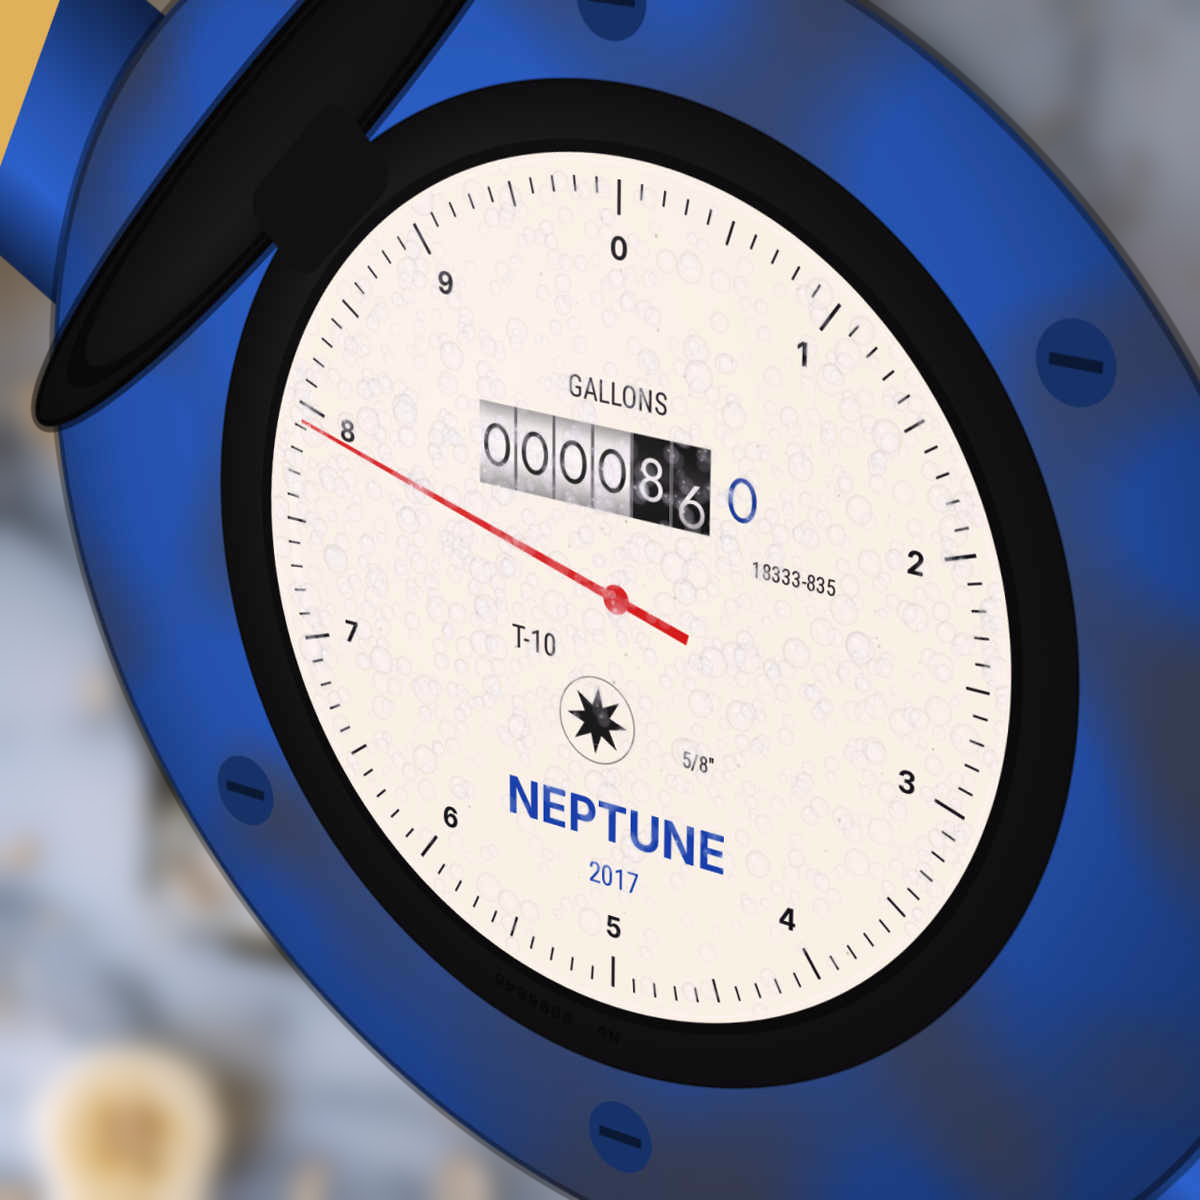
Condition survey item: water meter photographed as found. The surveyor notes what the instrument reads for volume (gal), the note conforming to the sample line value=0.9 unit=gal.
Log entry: value=857.9 unit=gal
